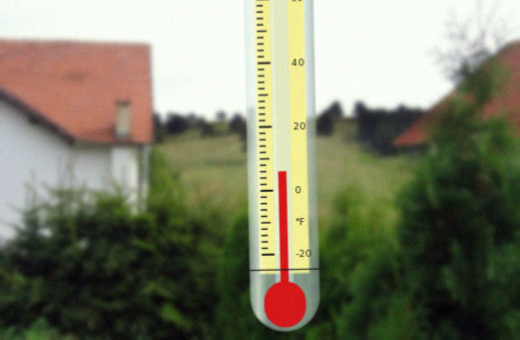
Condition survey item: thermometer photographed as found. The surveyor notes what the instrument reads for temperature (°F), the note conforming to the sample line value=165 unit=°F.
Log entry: value=6 unit=°F
